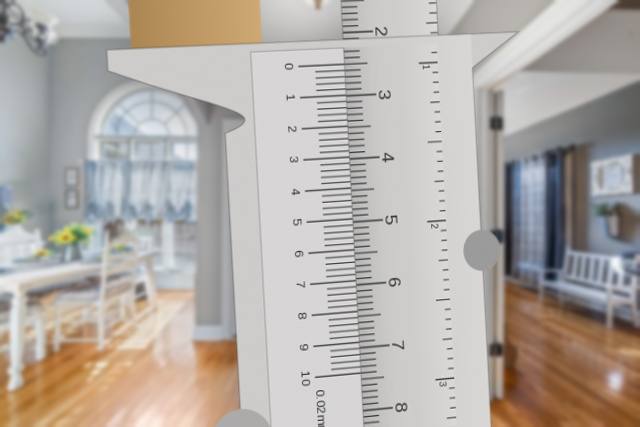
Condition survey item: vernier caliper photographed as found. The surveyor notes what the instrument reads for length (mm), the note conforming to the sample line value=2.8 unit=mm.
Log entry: value=25.0 unit=mm
